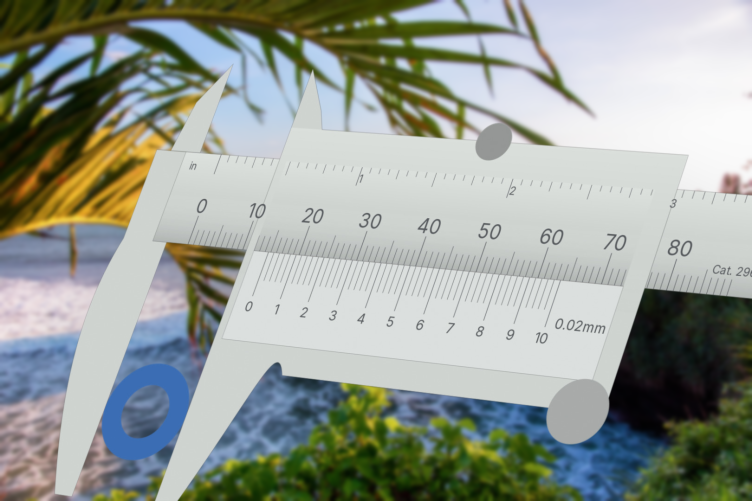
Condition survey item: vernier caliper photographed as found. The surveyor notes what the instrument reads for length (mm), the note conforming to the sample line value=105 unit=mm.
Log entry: value=14.6 unit=mm
